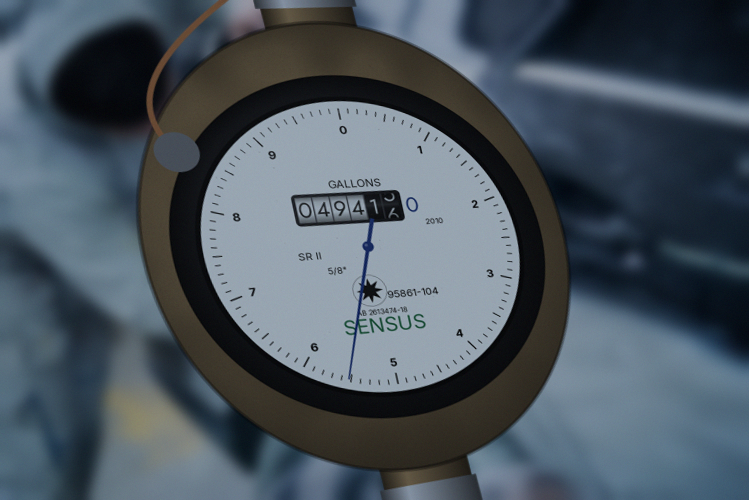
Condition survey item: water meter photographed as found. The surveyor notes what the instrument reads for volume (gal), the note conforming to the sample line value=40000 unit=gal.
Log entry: value=494155.5 unit=gal
